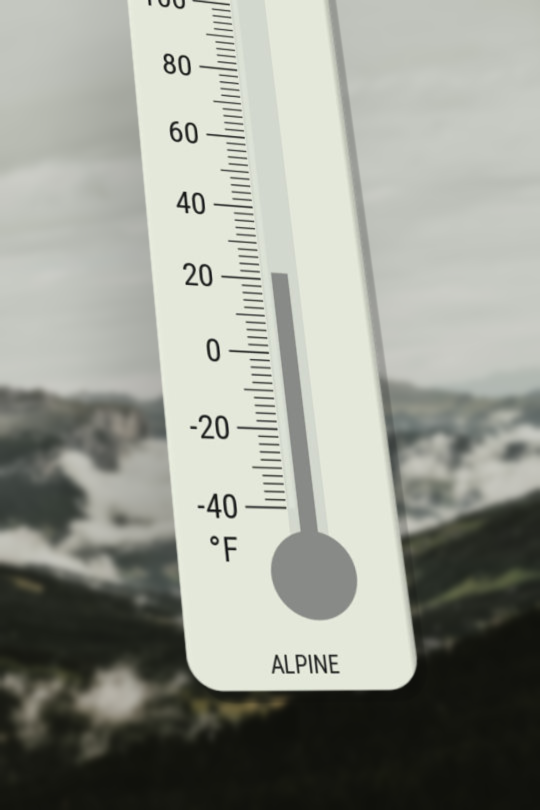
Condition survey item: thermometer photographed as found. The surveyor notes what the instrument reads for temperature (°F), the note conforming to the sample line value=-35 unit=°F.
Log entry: value=22 unit=°F
